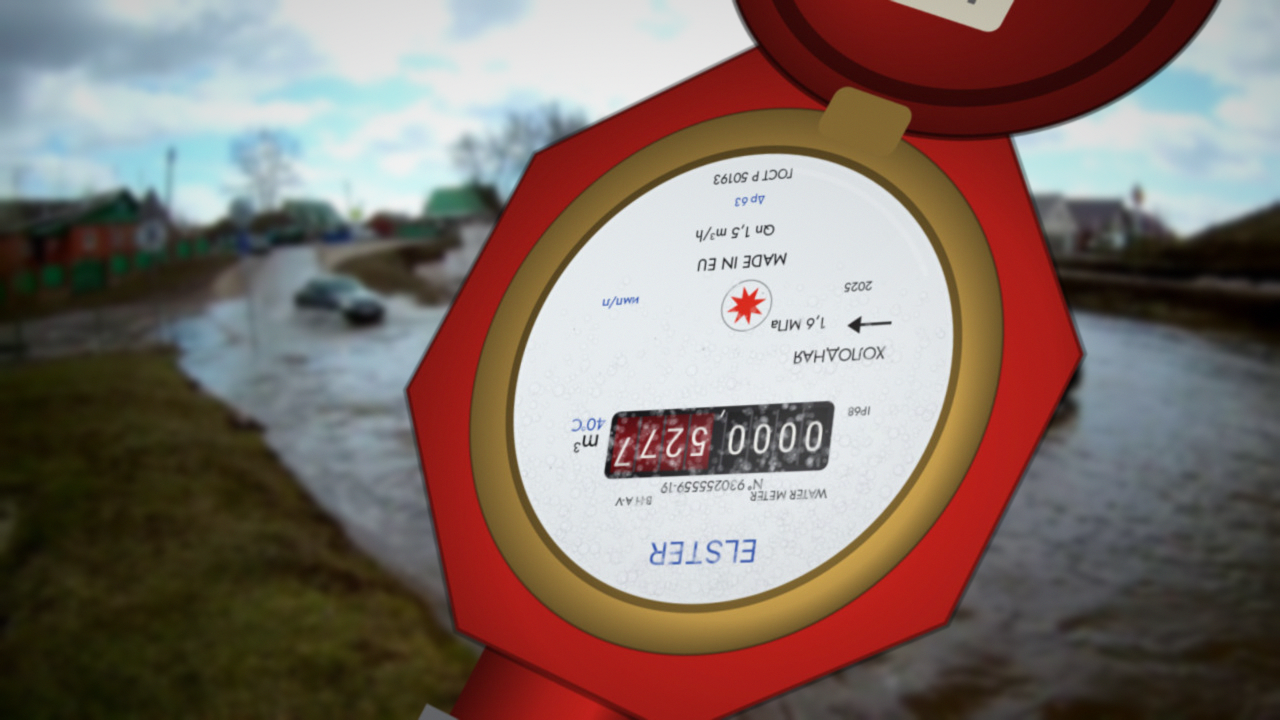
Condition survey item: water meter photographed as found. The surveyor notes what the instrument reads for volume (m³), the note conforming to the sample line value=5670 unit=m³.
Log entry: value=0.5277 unit=m³
